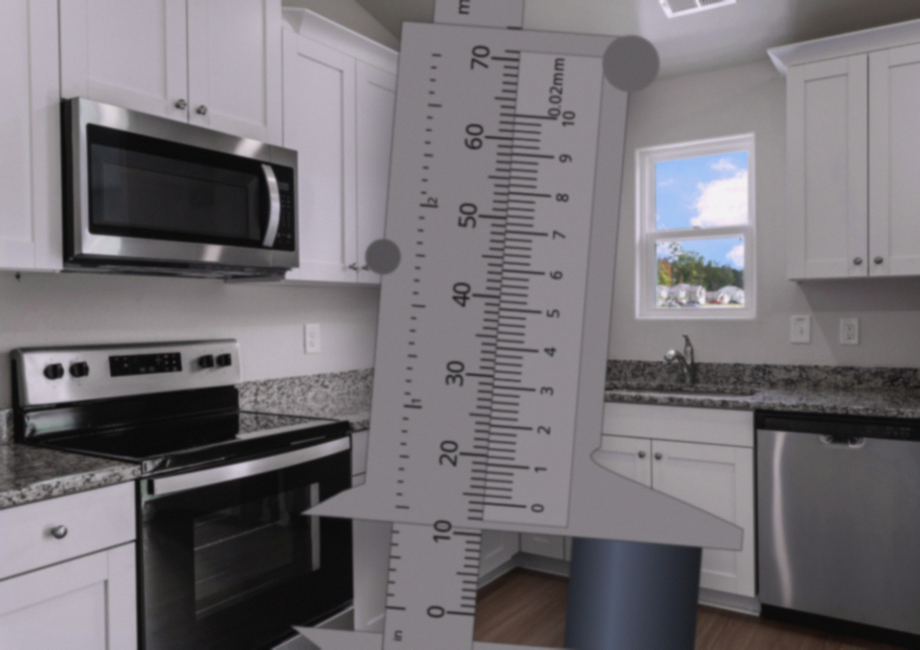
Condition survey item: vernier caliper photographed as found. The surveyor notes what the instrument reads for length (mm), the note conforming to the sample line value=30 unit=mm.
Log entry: value=14.0 unit=mm
